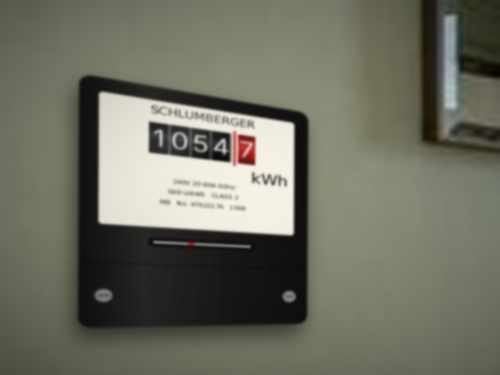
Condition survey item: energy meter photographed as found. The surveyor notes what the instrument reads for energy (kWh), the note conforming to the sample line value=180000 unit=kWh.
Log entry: value=1054.7 unit=kWh
